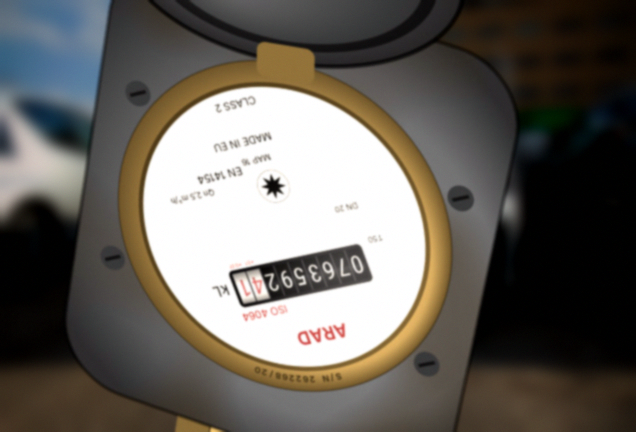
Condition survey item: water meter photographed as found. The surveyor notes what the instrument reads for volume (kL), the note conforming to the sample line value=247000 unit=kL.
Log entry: value=763592.41 unit=kL
